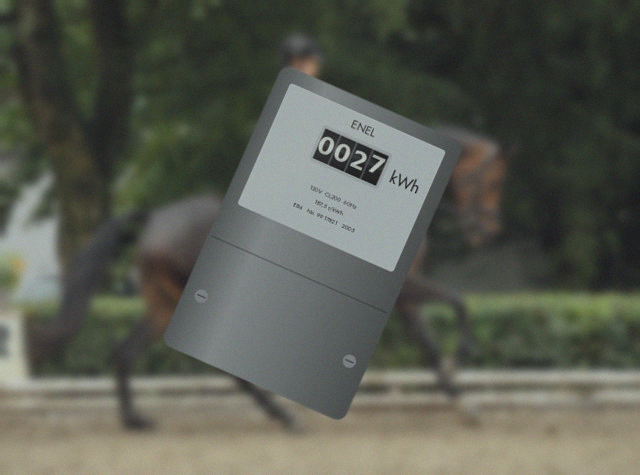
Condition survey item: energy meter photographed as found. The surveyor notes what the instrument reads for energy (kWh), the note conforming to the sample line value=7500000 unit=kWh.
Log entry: value=27 unit=kWh
